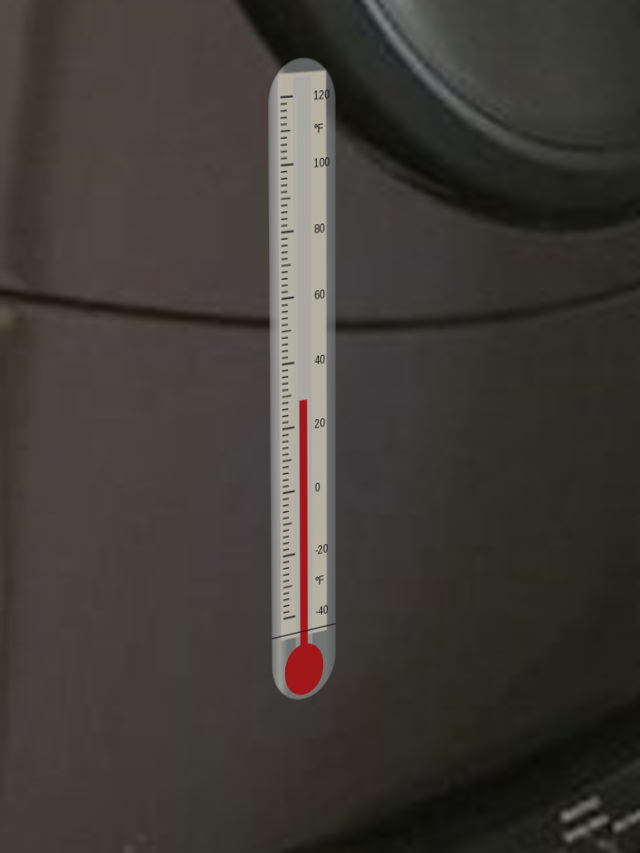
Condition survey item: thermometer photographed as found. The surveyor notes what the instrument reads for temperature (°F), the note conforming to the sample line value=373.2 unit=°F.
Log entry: value=28 unit=°F
